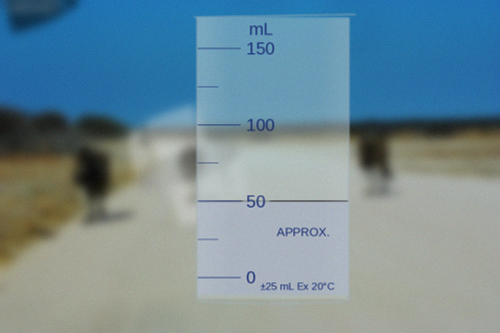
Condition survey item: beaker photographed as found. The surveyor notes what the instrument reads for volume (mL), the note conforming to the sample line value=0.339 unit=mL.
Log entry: value=50 unit=mL
